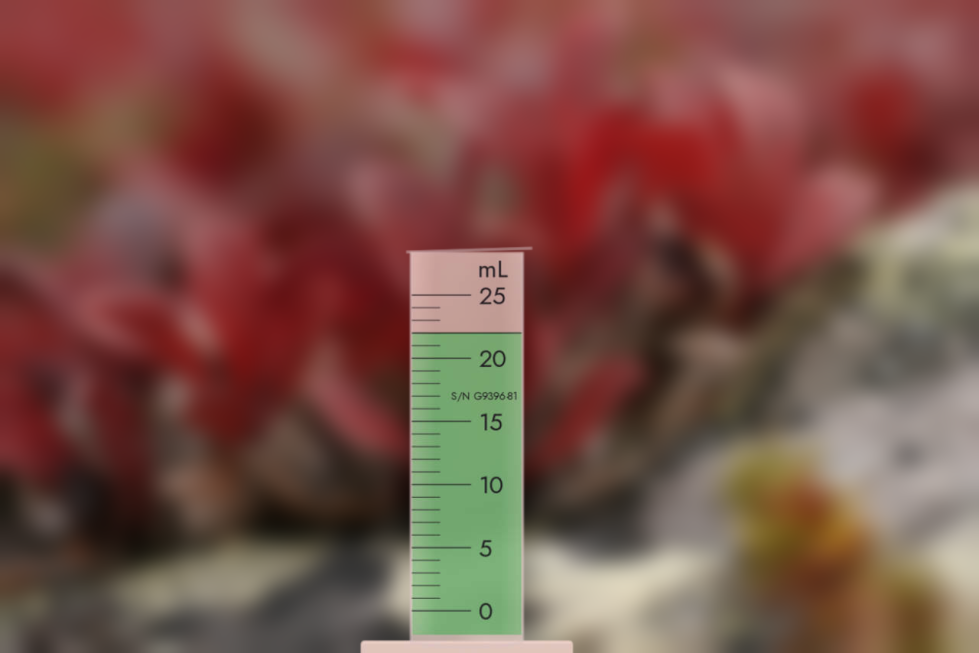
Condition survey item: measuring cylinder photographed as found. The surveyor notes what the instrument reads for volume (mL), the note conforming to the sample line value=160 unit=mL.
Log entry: value=22 unit=mL
